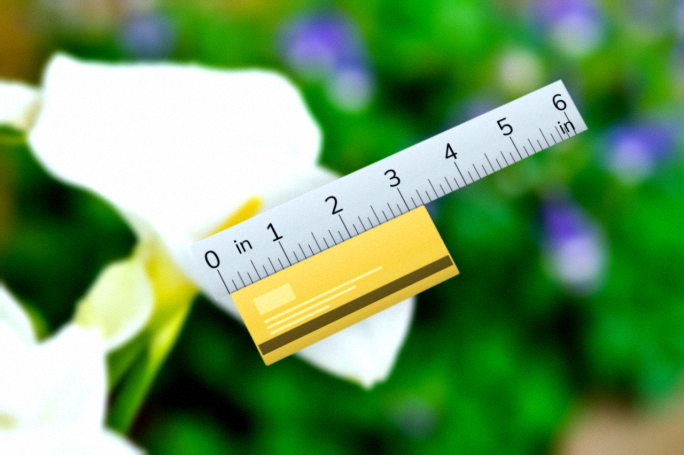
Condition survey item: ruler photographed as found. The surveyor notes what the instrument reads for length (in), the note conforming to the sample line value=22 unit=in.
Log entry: value=3.25 unit=in
